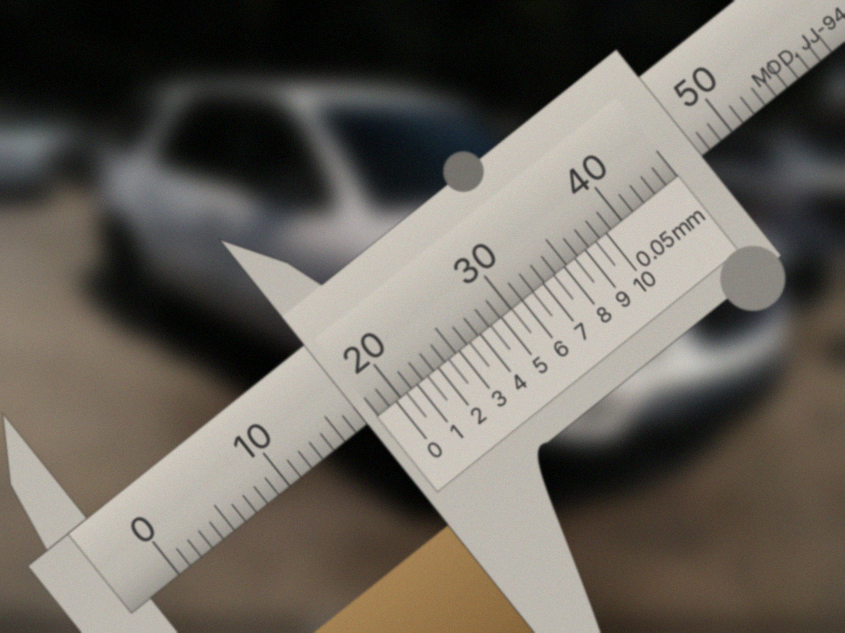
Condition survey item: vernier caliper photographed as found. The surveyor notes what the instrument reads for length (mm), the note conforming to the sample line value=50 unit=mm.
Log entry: value=19.6 unit=mm
